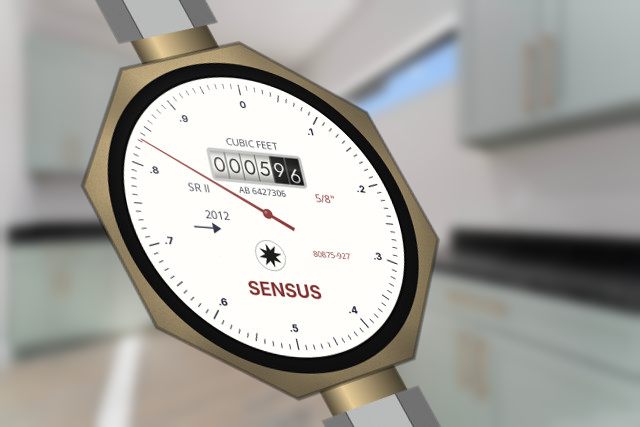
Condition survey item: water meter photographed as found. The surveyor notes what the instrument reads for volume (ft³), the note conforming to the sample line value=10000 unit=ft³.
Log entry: value=595.83 unit=ft³
